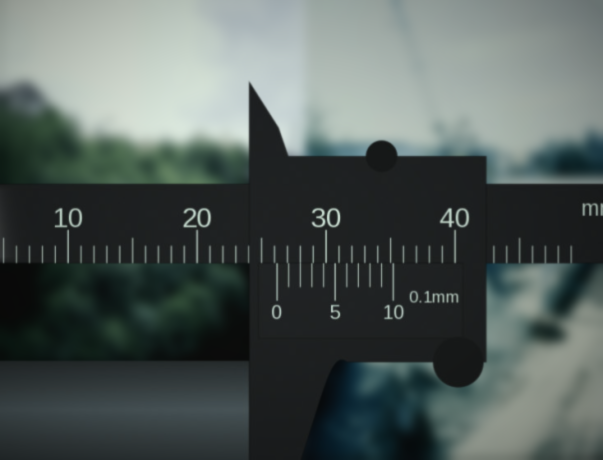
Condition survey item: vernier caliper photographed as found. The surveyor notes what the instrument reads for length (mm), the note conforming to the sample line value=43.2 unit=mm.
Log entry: value=26.2 unit=mm
